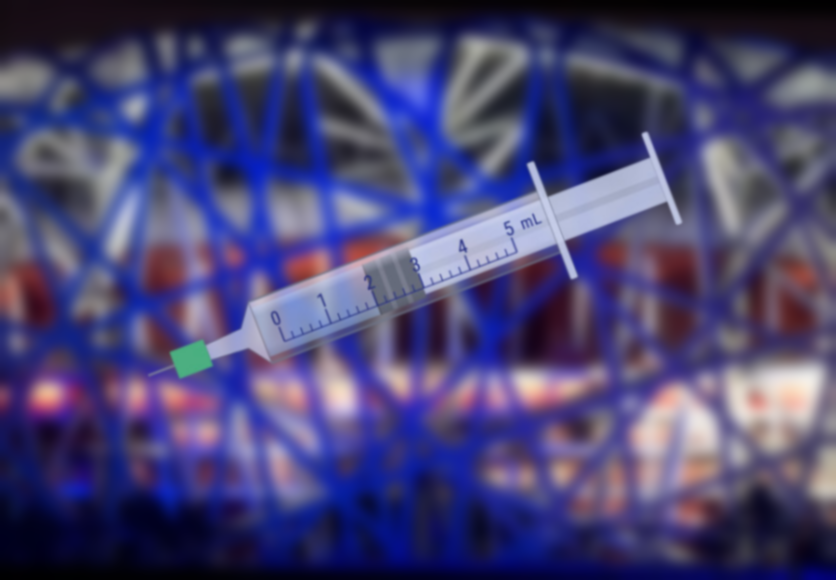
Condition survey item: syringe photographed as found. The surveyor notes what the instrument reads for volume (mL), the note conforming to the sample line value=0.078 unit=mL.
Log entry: value=2 unit=mL
